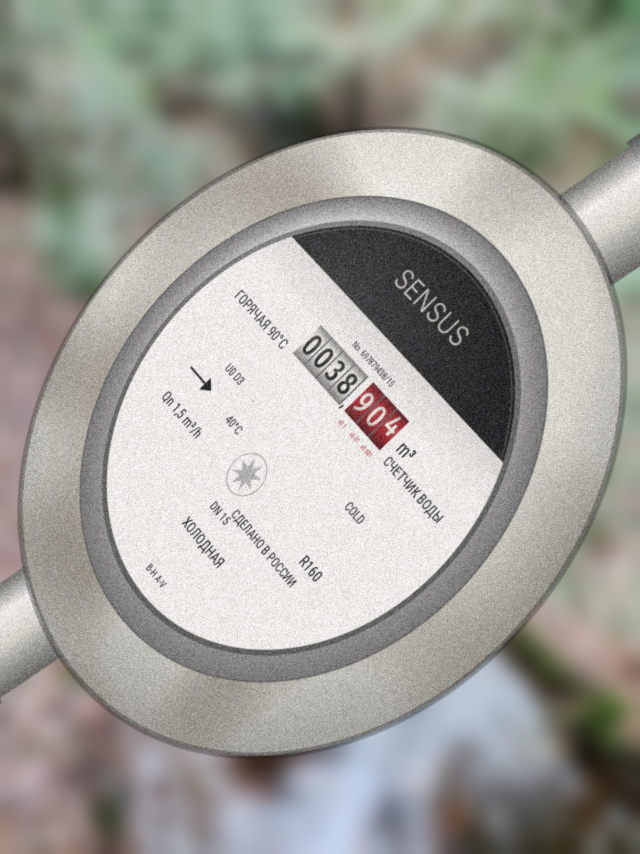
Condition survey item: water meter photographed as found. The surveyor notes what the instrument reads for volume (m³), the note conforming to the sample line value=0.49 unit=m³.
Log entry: value=38.904 unit=m³
